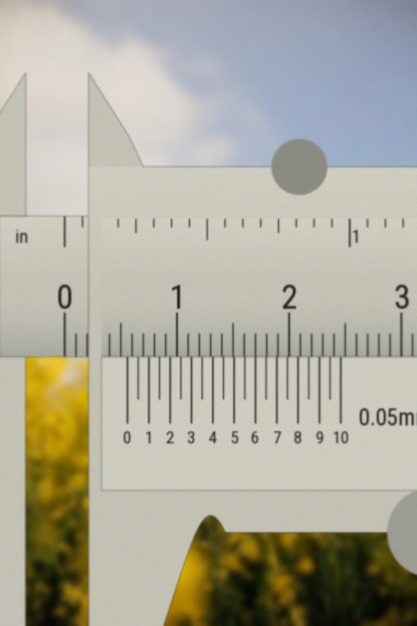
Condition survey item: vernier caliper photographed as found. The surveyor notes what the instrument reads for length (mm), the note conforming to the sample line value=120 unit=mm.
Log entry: value=5.6 unit=mm
